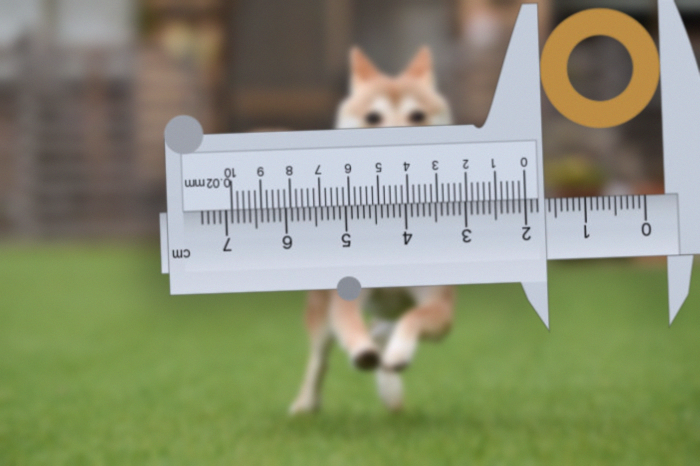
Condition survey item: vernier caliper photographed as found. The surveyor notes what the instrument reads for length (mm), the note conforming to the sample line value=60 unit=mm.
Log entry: value=20.0 unit=mm
